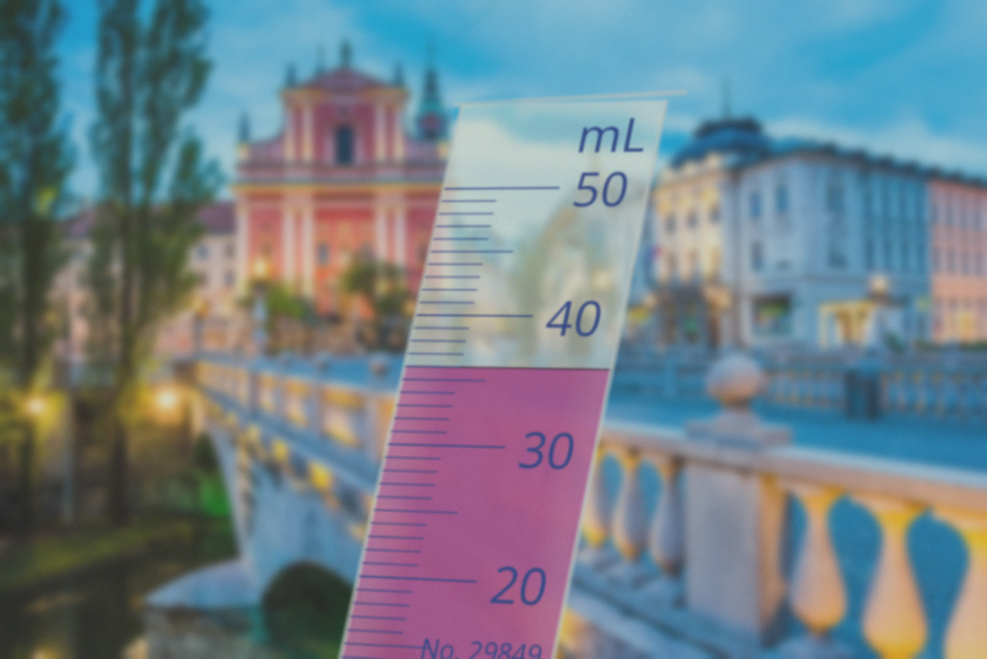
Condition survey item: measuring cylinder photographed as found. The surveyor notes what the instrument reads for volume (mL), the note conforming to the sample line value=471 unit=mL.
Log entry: value=36 unit=mL
